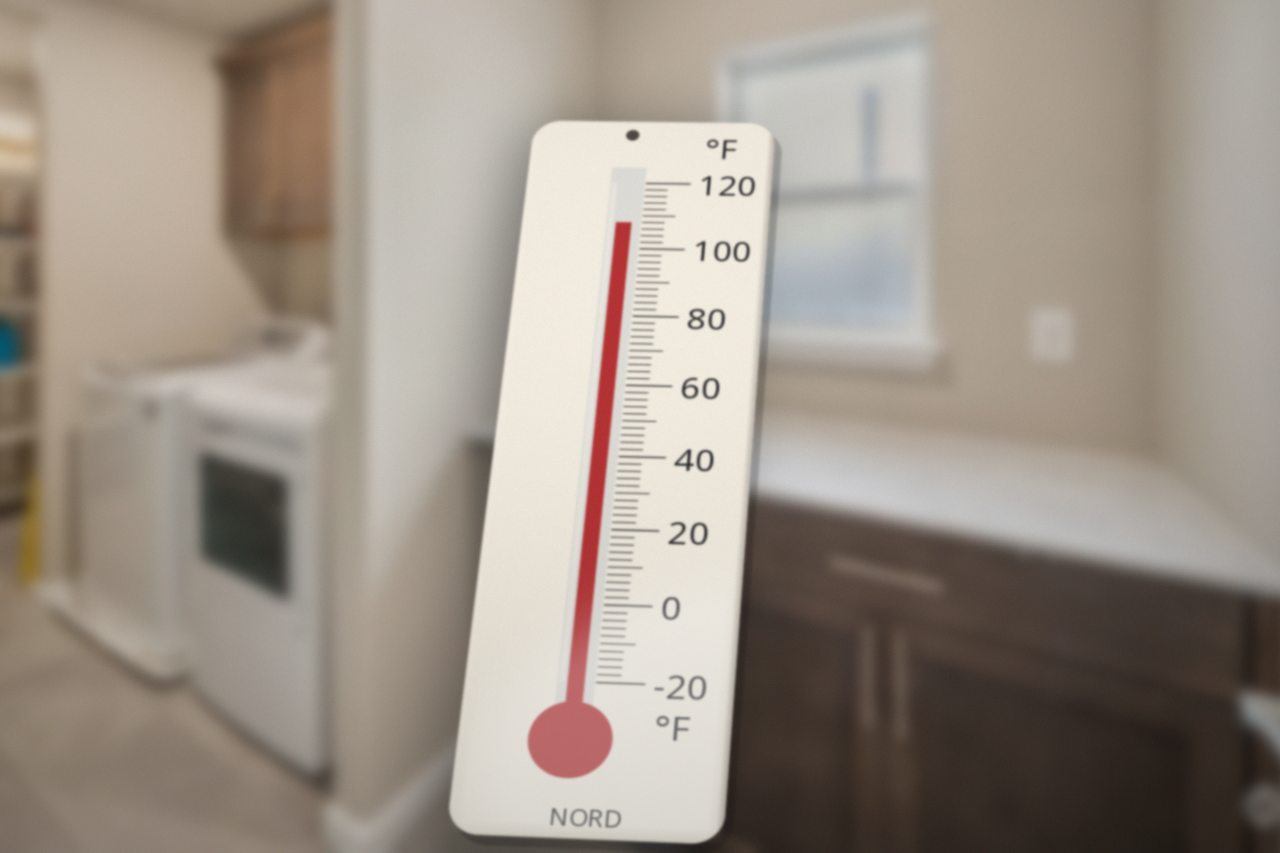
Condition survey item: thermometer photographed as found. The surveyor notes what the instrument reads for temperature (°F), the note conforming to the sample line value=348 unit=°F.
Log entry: value=108 unit=°F
